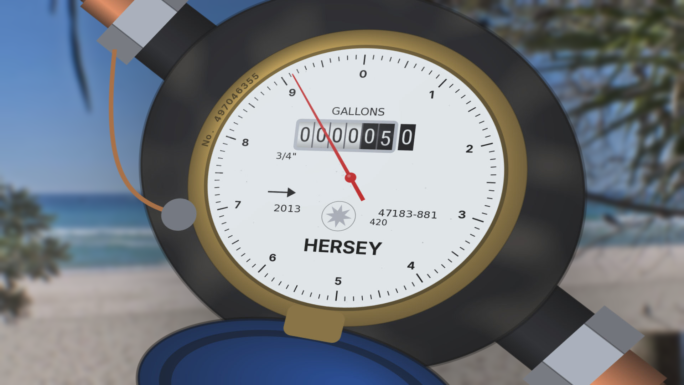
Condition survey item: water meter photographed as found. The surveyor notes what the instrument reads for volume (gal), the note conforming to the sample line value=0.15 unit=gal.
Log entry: value=49.1 unit=gal
